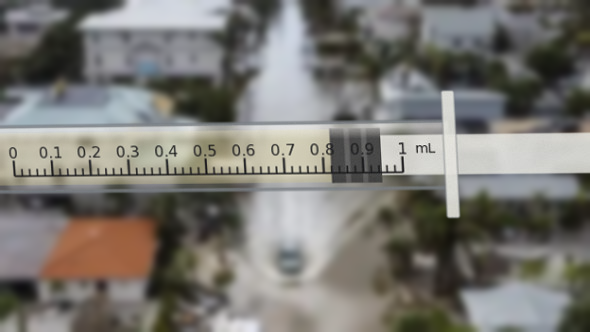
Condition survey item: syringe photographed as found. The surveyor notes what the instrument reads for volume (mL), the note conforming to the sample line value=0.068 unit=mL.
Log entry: value=0.82 unit=mL
